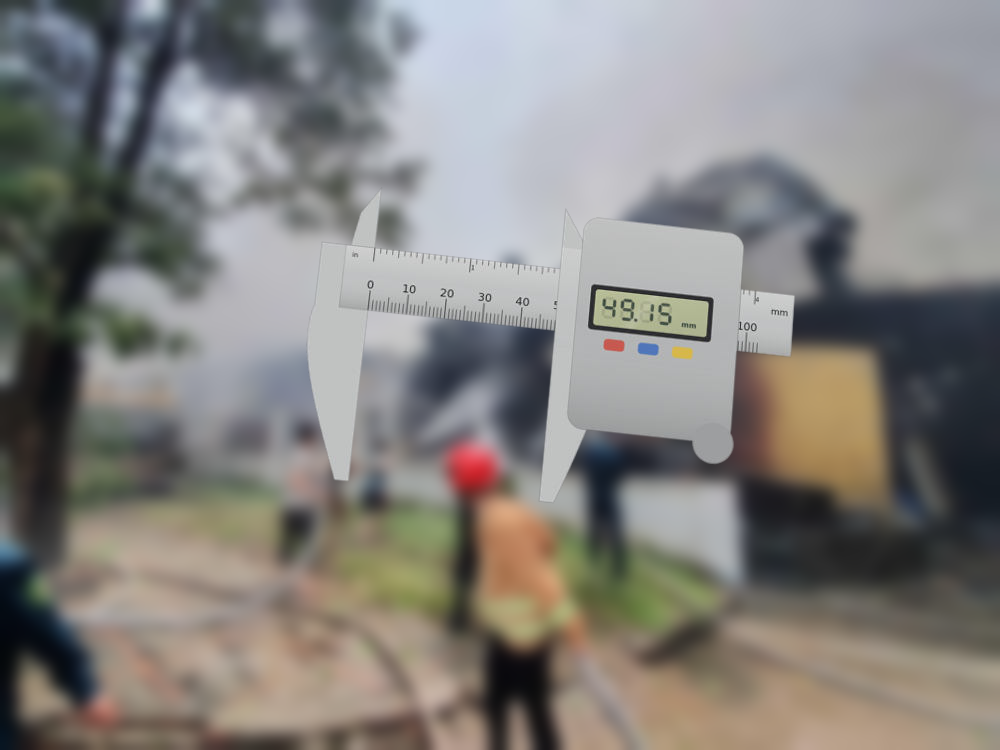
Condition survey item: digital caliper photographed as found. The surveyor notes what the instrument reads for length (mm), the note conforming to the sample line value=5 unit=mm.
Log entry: value=49.15 unit=mm
